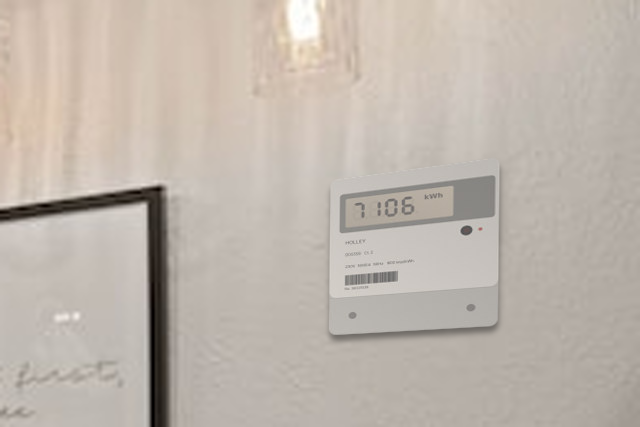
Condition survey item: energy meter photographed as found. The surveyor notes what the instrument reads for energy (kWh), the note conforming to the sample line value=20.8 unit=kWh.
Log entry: value=7106 unit=kWh
